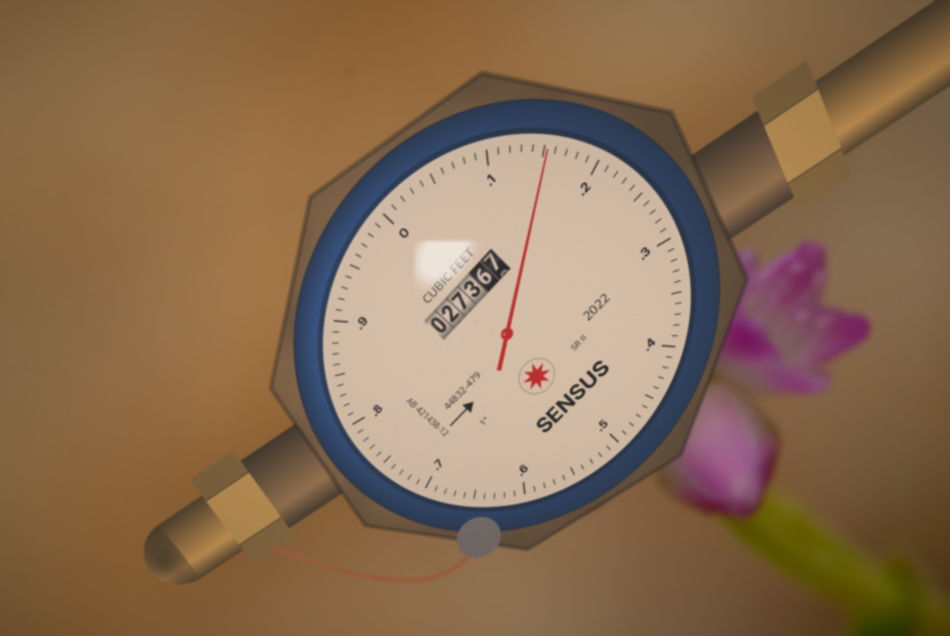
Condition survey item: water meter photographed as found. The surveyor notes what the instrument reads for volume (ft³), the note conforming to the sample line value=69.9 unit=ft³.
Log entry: value=27367.15 unit=ft³
